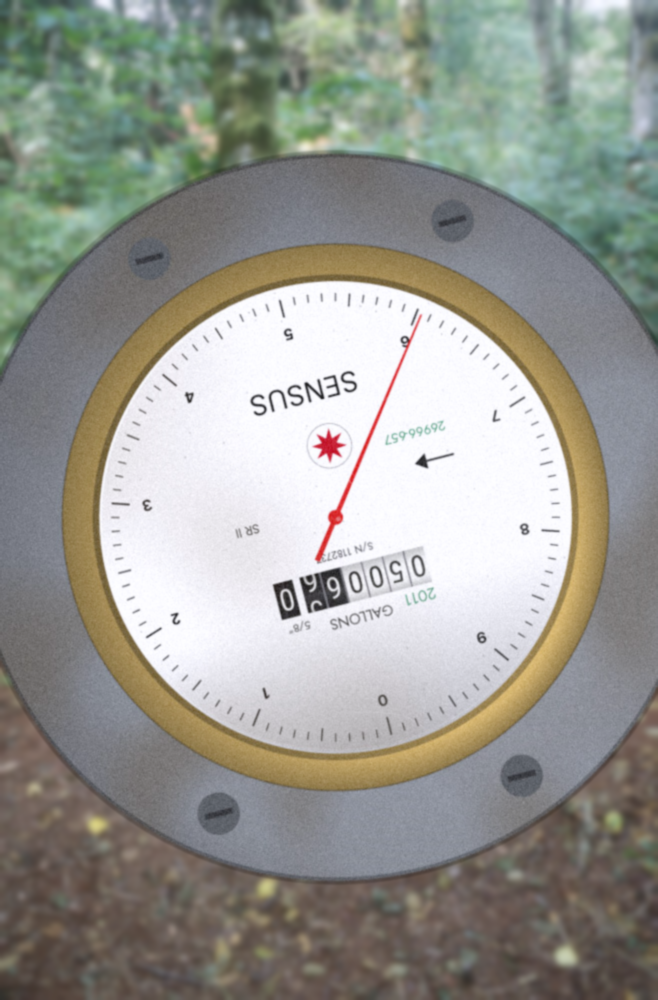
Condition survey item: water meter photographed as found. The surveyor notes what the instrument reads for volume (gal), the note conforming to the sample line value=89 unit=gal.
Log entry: value=500656.0 unit=gal
